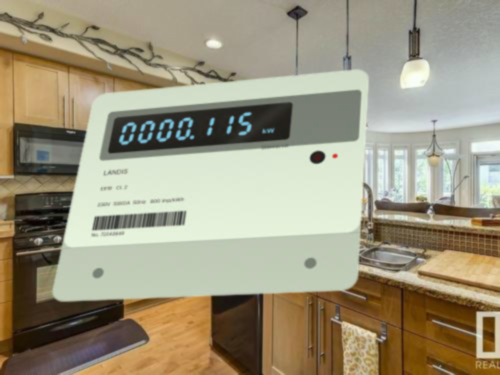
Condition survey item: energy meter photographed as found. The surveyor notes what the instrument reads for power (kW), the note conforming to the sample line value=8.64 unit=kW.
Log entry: value=0.115 unit=kW
